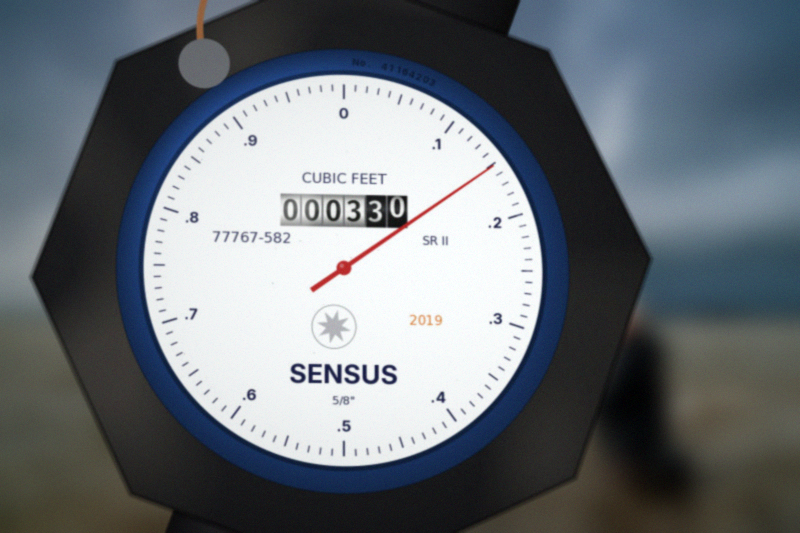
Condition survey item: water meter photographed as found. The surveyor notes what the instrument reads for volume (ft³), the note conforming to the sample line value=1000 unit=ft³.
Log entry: value=330.15 unit=ft³
